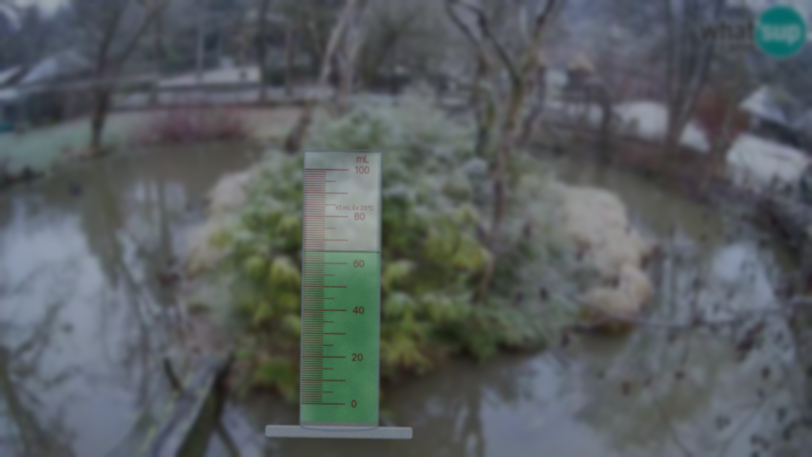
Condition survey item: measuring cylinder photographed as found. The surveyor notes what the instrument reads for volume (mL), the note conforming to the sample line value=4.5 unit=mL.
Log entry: value=65 unit=mL
